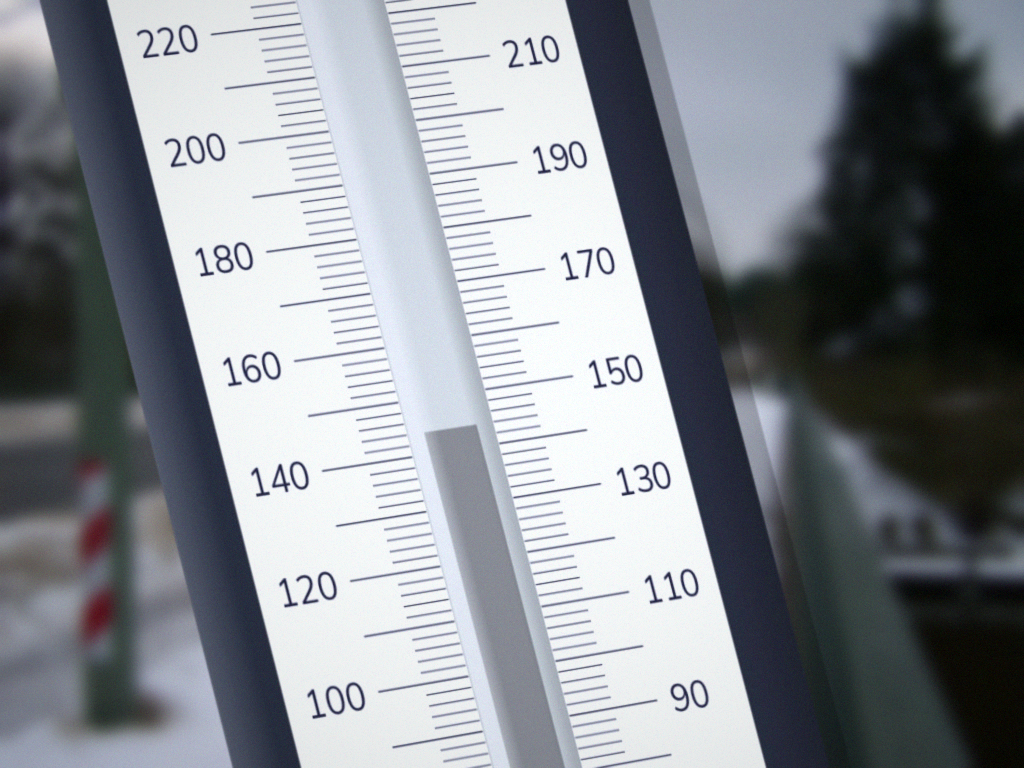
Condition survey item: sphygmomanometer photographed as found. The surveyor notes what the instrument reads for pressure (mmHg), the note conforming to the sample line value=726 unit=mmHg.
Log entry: value=144 unit=mmHg
